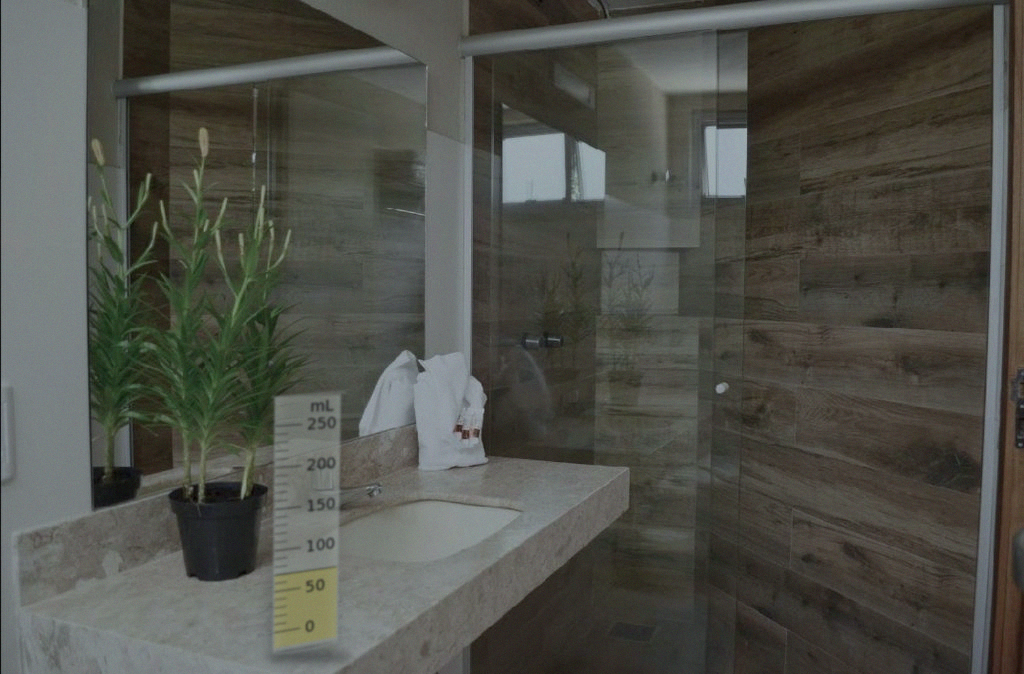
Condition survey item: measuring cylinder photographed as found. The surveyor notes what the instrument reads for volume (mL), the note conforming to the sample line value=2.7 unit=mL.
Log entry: value=70 unit=mL
